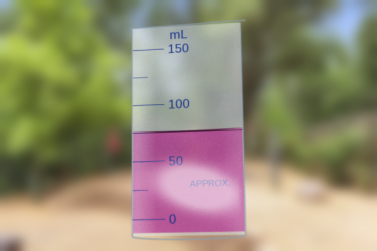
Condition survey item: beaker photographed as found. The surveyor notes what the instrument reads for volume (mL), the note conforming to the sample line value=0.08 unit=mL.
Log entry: value=75 unit=mL
